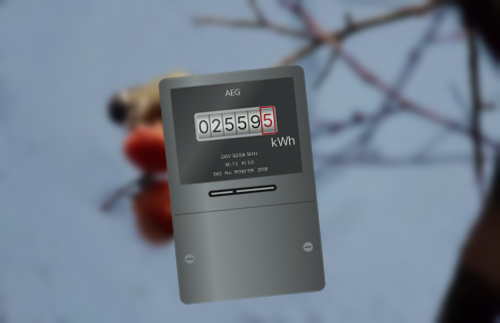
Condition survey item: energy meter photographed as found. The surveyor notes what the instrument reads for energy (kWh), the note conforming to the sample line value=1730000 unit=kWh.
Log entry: value=2559.5 unit=kWh
